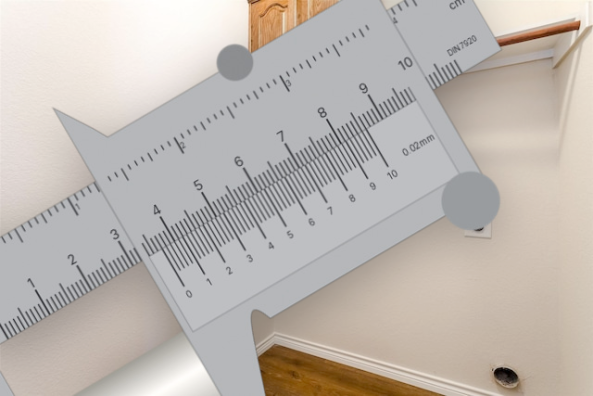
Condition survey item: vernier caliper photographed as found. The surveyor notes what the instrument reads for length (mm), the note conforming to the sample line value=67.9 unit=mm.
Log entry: value=37.0 unit=mm
